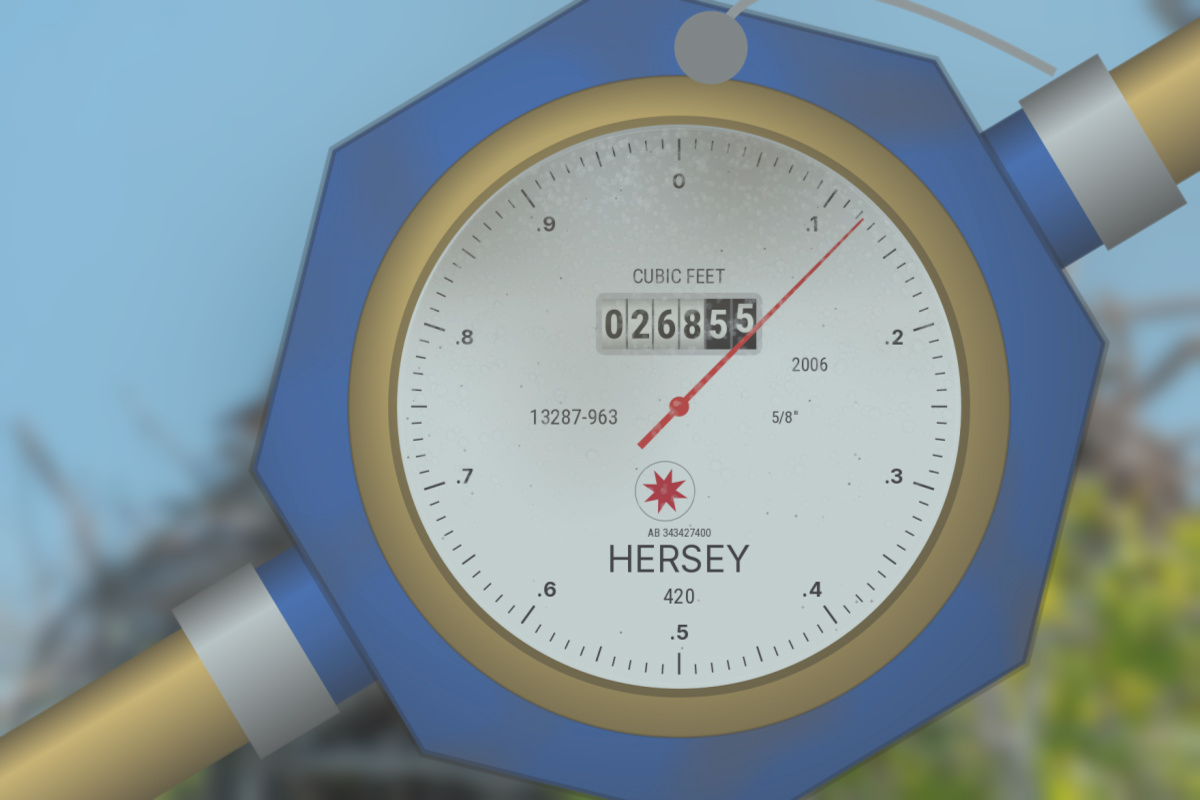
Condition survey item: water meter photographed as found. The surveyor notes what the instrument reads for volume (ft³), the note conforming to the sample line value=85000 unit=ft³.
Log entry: value=26855.12 unit=ft³
